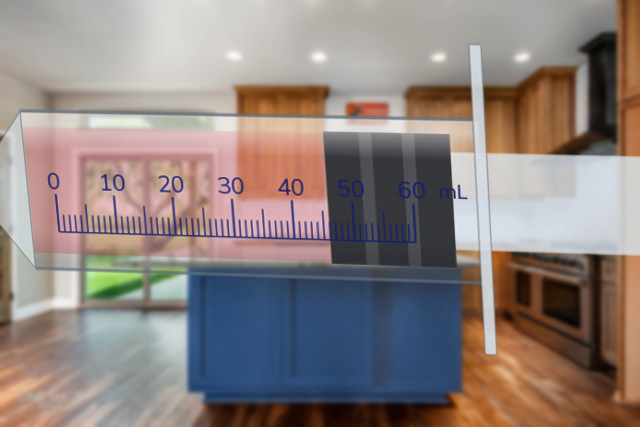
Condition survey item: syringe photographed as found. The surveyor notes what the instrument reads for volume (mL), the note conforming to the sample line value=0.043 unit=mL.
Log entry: value=46 unit=mL
